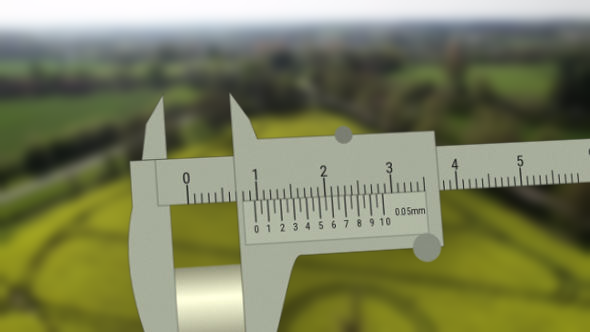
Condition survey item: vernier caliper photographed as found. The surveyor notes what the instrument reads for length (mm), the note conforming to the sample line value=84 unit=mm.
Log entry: value=9.6 unit=mm
